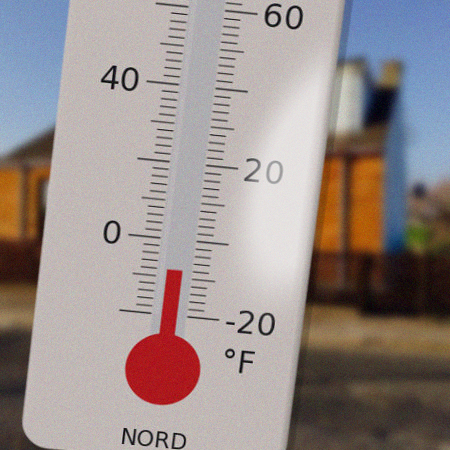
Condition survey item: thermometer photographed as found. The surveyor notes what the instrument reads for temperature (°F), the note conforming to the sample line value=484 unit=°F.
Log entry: value=-8 unit=°F
